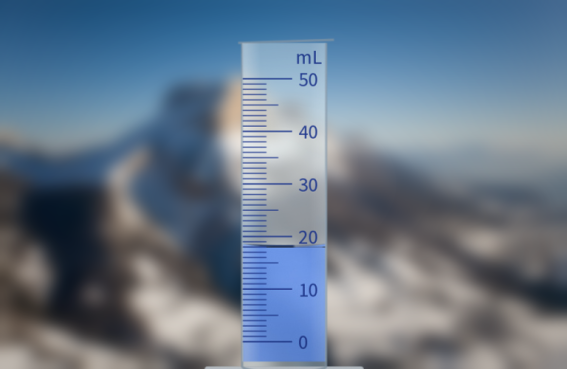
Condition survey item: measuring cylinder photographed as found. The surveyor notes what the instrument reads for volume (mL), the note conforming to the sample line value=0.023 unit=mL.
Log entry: value=18 unit=mL
